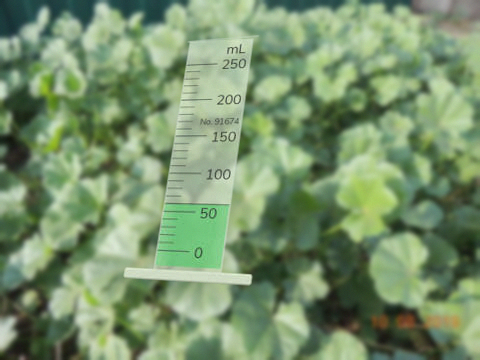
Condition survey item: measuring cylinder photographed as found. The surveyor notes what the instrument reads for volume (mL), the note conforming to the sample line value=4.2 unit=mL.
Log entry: value=60 unit=mL
